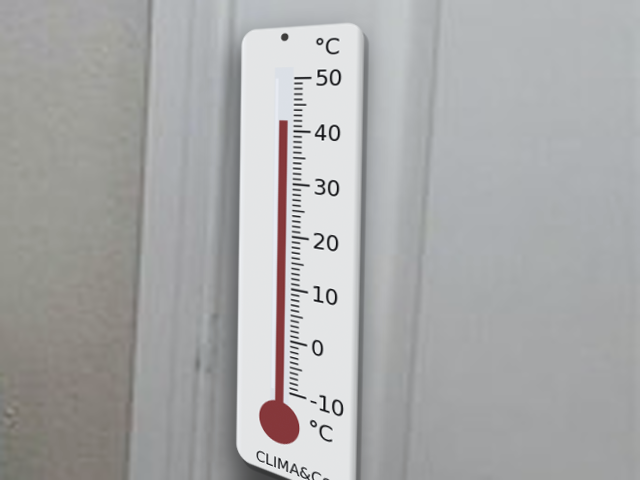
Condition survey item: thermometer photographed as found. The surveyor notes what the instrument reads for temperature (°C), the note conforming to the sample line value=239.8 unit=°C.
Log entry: value=42 unit=°C
